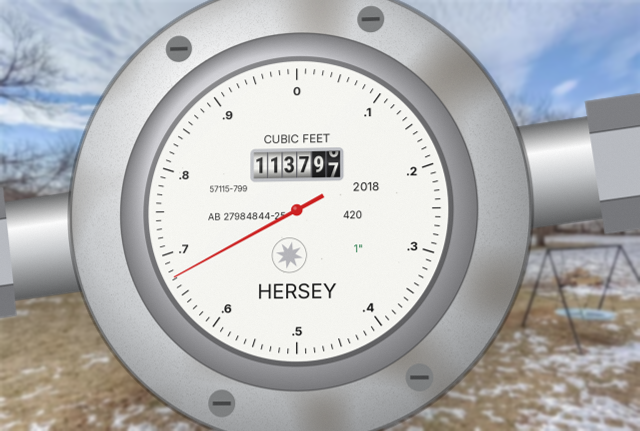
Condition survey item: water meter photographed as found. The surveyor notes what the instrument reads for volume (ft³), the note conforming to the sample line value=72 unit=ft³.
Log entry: value=113796.67 unit=ft³
